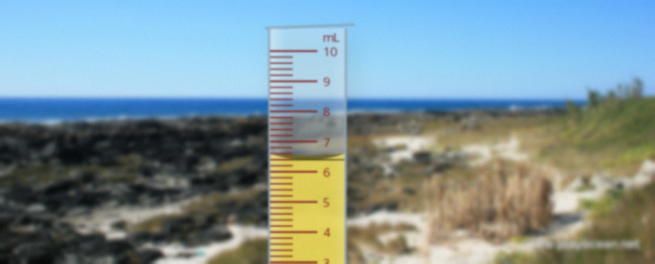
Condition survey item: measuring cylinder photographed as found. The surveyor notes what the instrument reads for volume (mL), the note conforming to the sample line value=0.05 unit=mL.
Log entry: value=6.4 unit=mL
